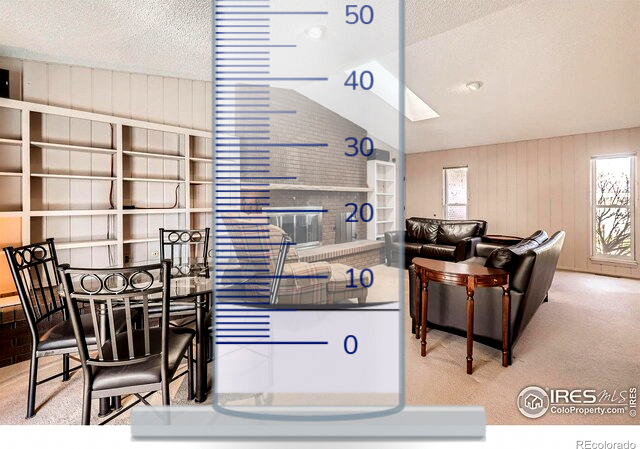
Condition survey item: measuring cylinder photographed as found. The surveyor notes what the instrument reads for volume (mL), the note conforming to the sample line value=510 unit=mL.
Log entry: value=5 unit=mL
